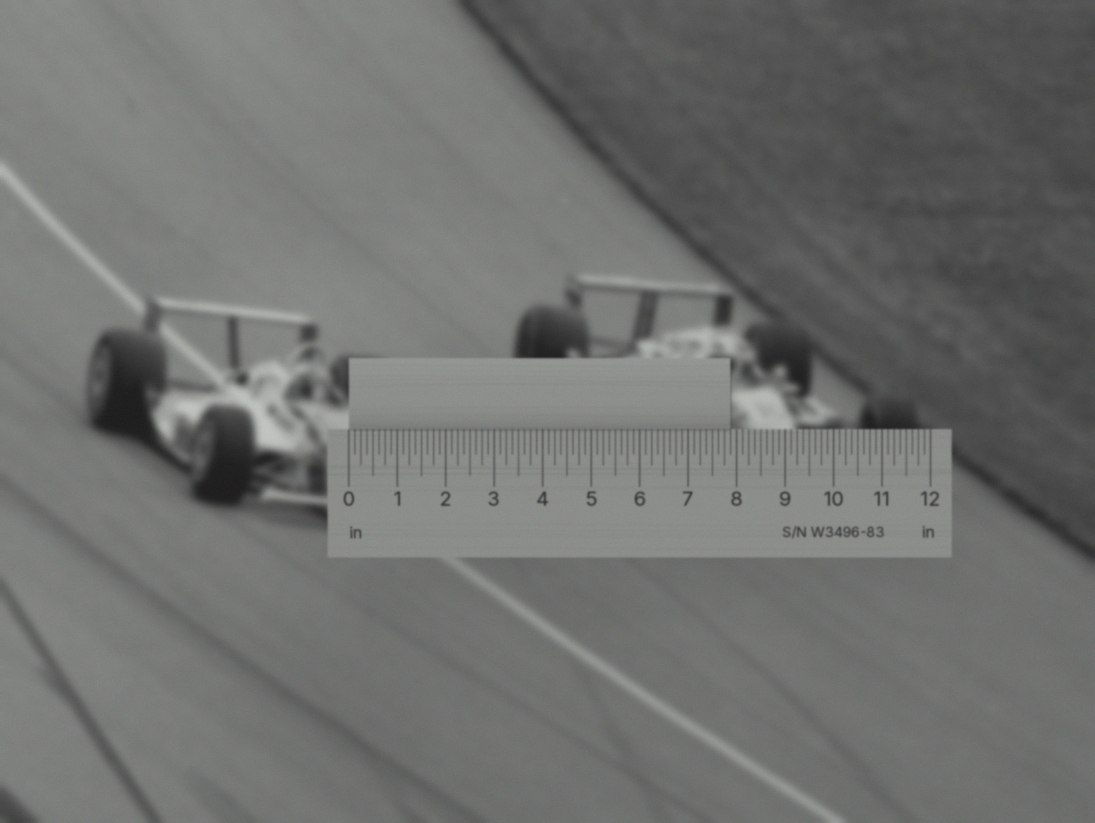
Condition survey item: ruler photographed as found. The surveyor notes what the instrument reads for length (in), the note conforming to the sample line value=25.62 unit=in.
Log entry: value=7.875 unit=in
